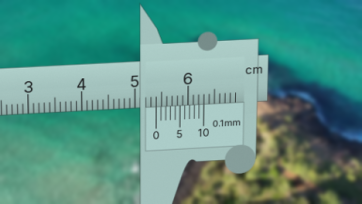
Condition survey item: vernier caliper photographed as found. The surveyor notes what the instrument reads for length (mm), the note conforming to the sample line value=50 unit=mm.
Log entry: value=54.0 unit=mm
